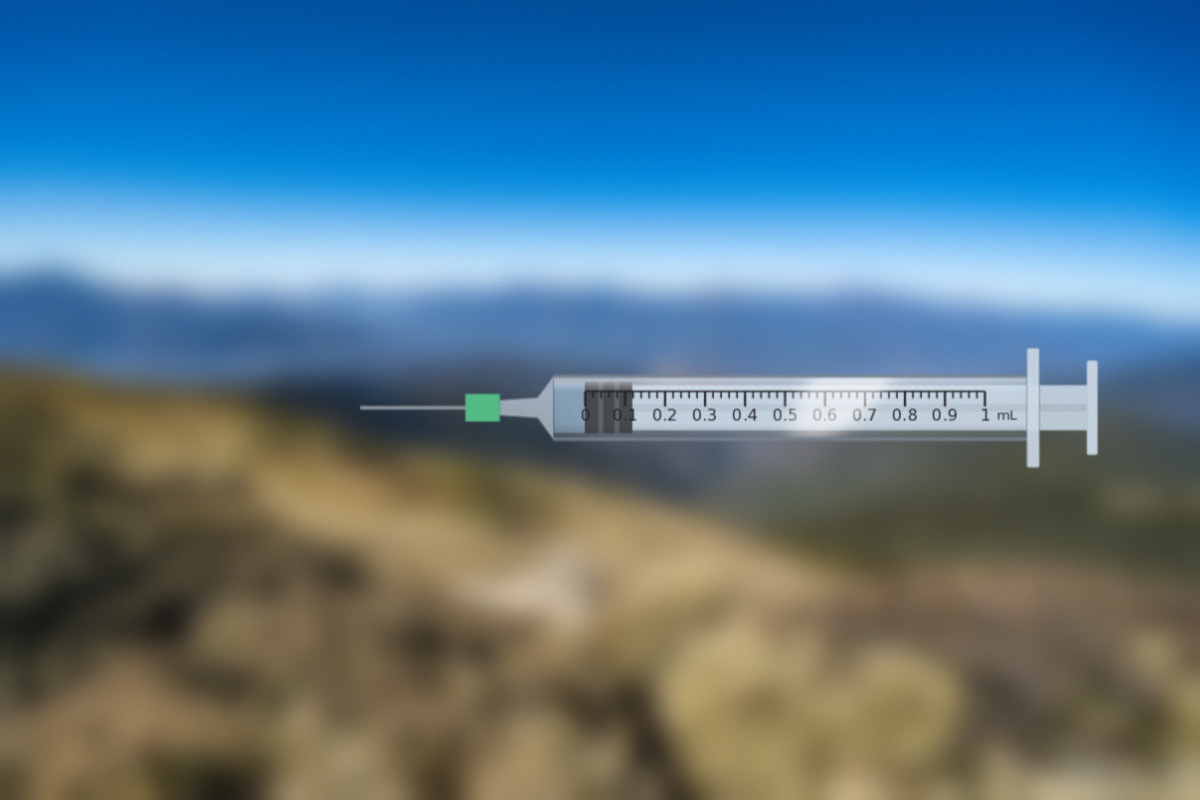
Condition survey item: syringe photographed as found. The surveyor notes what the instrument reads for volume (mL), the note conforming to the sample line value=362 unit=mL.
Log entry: value=0 unit=mL
